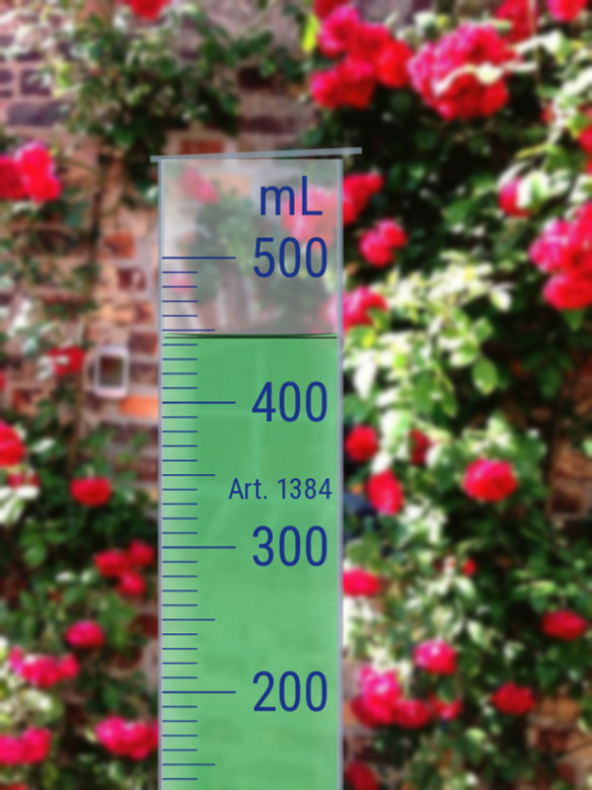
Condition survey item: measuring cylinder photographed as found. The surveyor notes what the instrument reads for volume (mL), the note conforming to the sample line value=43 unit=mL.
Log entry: value=445 unit=mL
